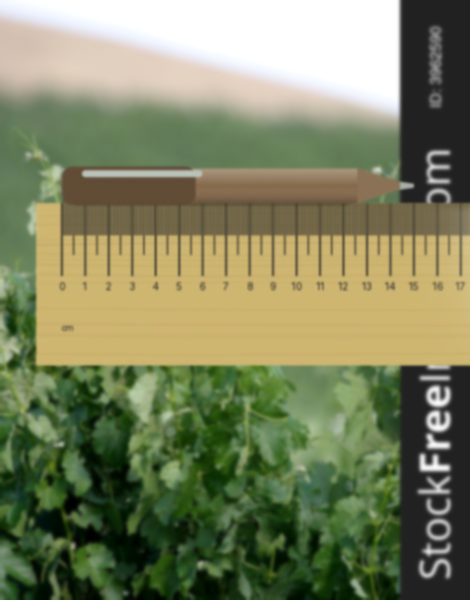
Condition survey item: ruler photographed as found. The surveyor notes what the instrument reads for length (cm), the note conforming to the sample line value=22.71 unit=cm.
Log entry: value=15 unit=cm
